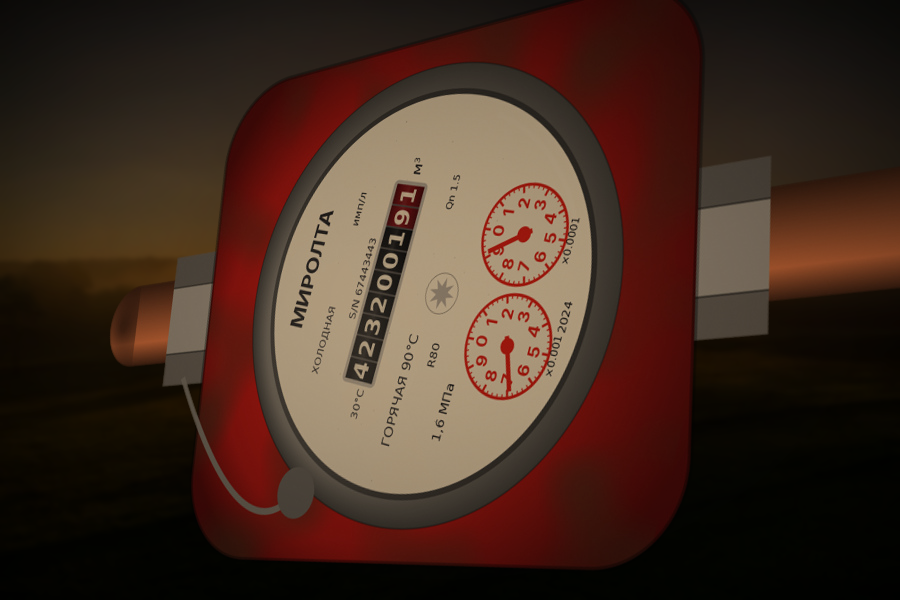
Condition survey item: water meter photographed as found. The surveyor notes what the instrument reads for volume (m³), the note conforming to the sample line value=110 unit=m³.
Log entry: value=4232001.9169 unit=m³
